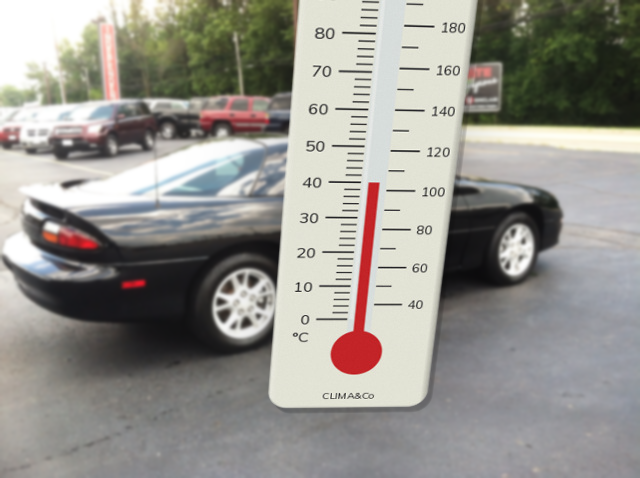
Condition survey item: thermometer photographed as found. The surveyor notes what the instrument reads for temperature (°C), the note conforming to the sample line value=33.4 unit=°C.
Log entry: value=40 unit=°C
